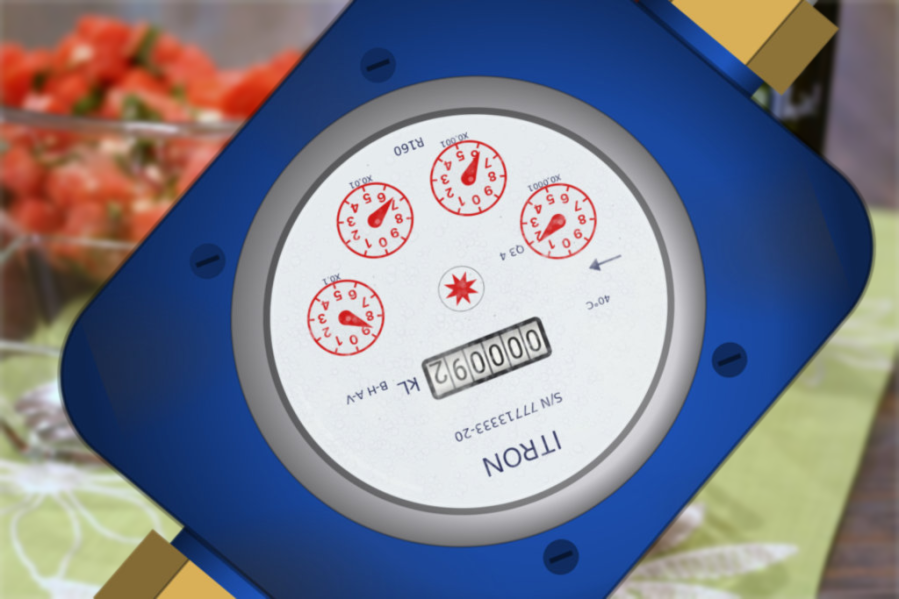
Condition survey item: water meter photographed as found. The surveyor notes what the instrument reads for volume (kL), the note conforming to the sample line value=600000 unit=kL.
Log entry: value=91.8661 unit=kL
